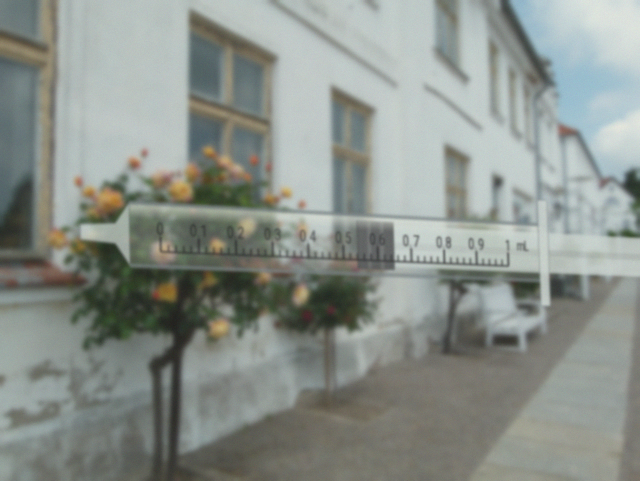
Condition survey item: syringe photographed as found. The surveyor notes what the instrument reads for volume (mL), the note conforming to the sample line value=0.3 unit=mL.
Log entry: value=0.54 unit=mL
